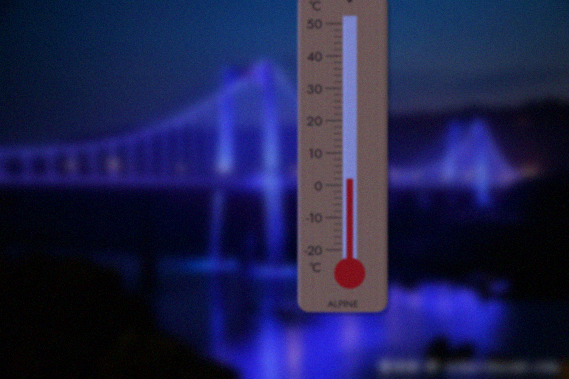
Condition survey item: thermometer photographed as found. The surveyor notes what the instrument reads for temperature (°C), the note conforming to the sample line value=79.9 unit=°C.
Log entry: value=2 unit=°C
